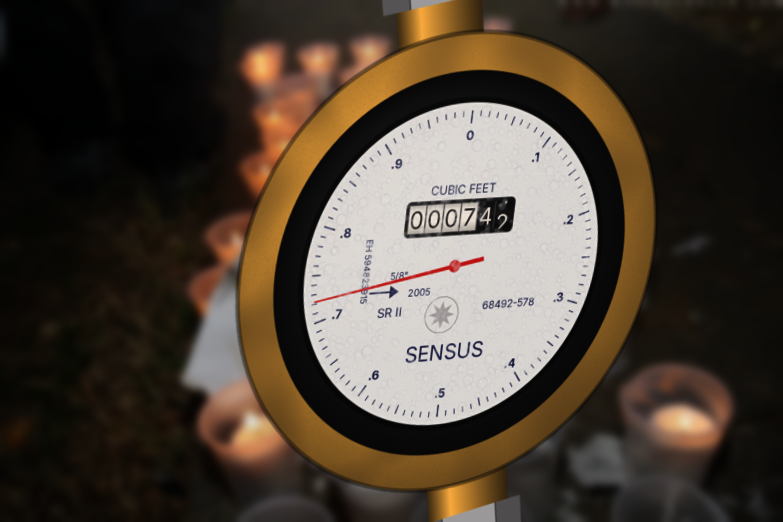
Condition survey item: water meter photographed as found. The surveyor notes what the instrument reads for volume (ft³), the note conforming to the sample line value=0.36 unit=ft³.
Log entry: value=741.72 unit=ft³
